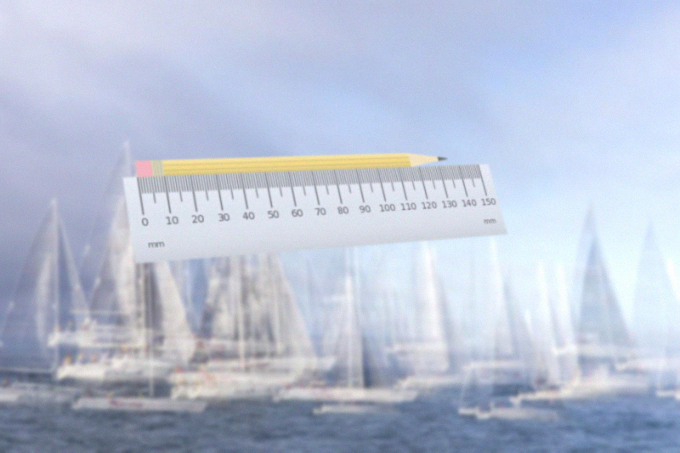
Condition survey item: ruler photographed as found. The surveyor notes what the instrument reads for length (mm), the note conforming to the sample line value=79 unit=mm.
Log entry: value=135 unit=mm
